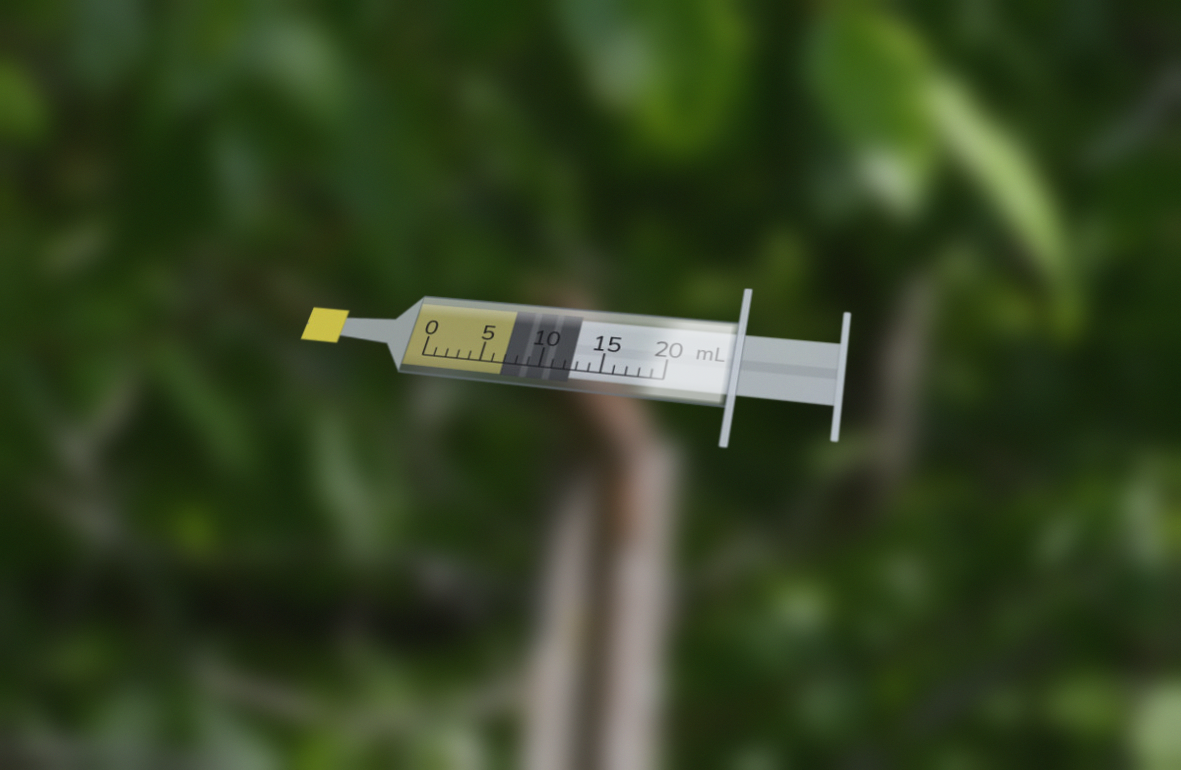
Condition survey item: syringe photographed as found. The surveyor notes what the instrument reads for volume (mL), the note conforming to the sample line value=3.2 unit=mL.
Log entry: value=7 unit=mL
